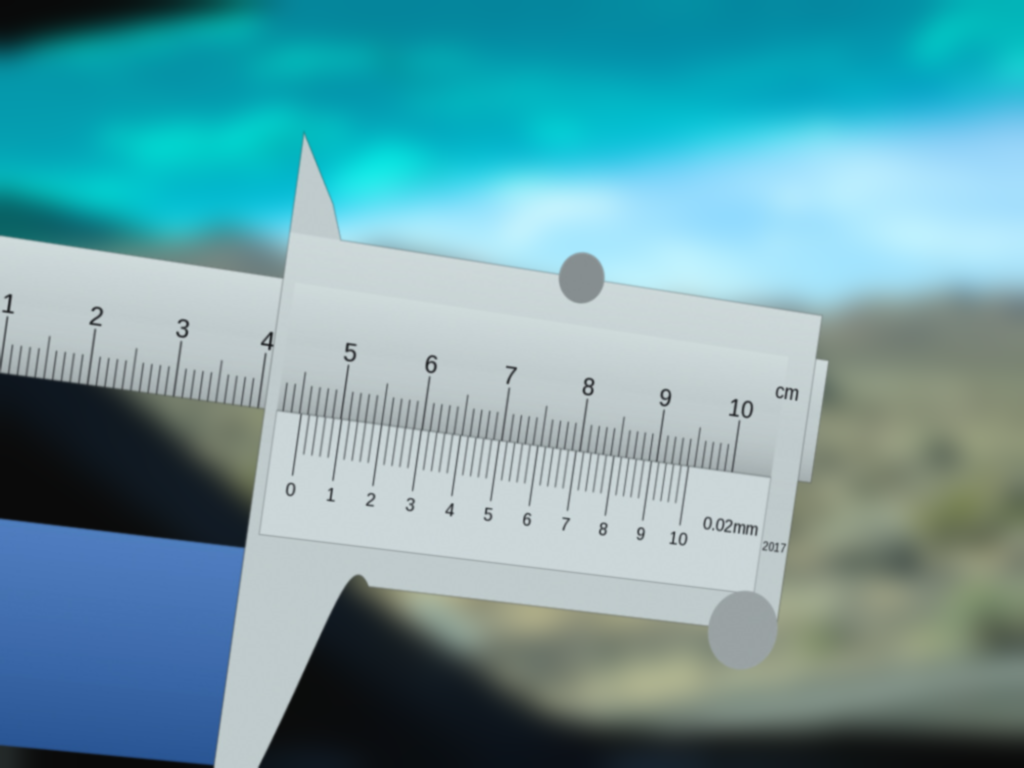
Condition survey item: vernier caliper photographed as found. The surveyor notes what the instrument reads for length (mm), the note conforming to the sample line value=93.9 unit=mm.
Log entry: value=45.2 unit=mm
